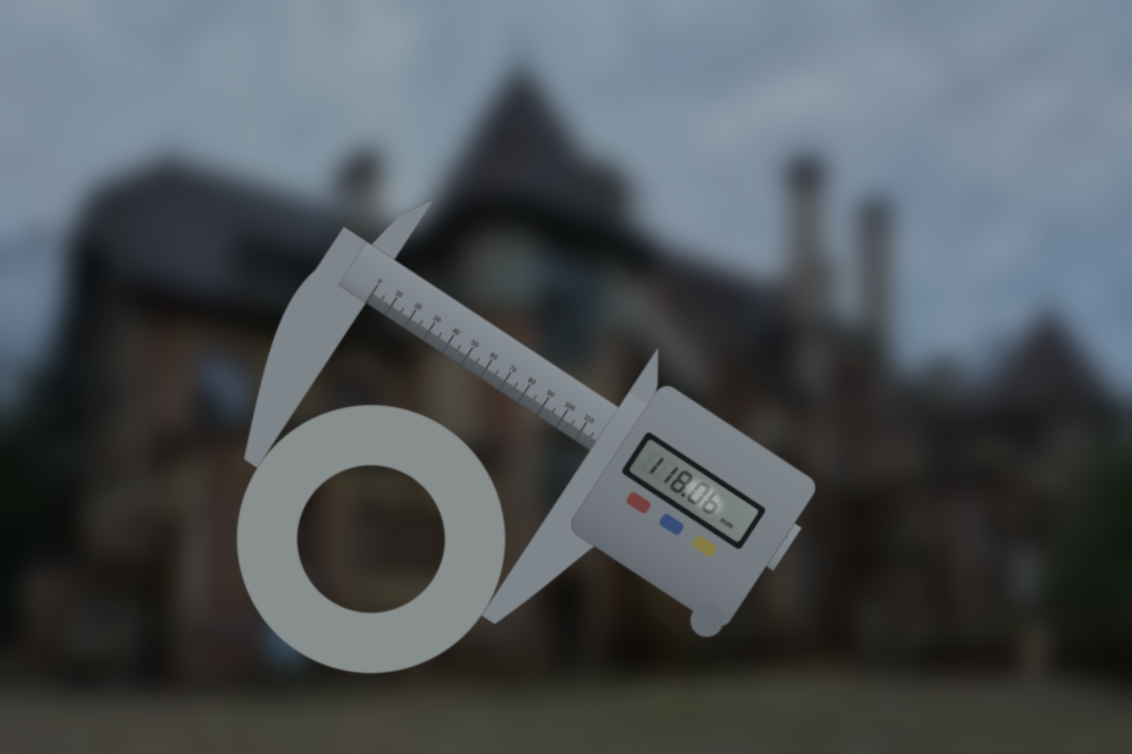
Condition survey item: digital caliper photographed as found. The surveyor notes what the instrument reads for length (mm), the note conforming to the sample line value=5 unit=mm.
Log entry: value=118.06 unit=mm
